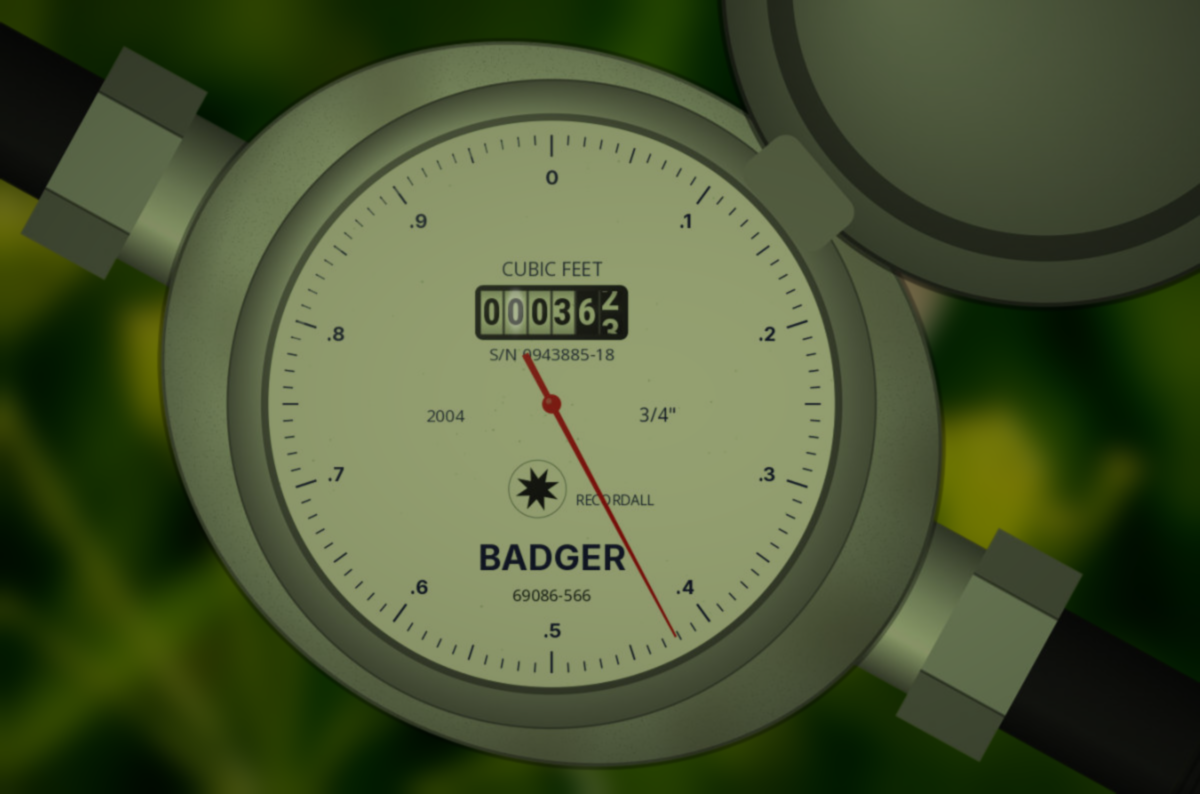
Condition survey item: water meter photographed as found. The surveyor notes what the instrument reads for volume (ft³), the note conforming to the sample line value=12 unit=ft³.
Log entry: value=362.42 unit=ft³
